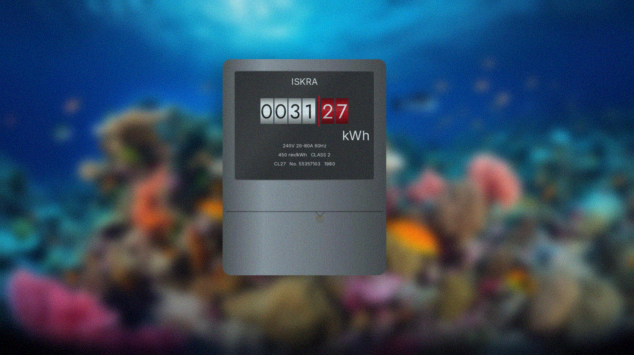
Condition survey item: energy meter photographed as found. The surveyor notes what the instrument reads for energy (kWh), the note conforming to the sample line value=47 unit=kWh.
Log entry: value=31.27 unit=kWh
